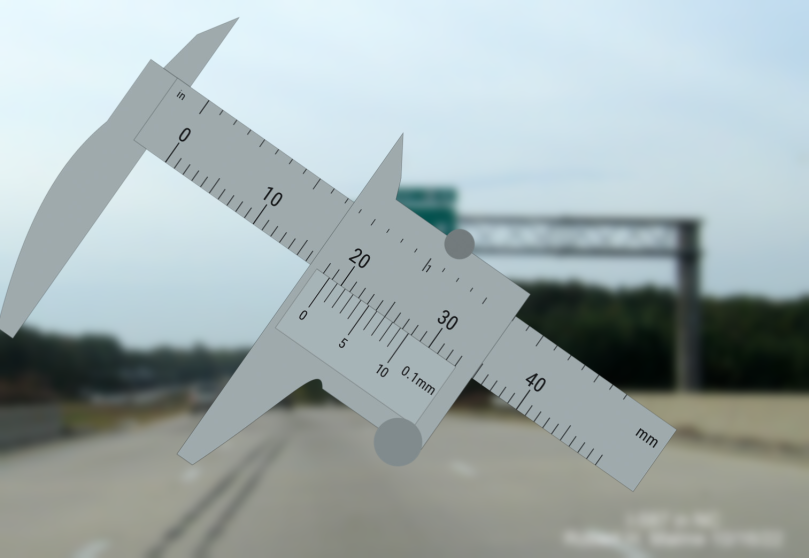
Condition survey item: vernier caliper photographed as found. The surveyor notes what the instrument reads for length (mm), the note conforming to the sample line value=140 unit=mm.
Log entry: value=18.7 unit=mm
